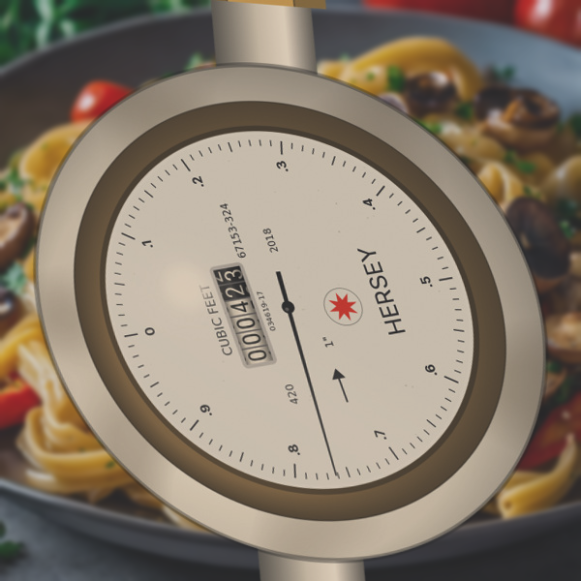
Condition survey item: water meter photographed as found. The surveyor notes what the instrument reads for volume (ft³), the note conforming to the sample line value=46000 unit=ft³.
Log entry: value=422.76 unit=ft³
